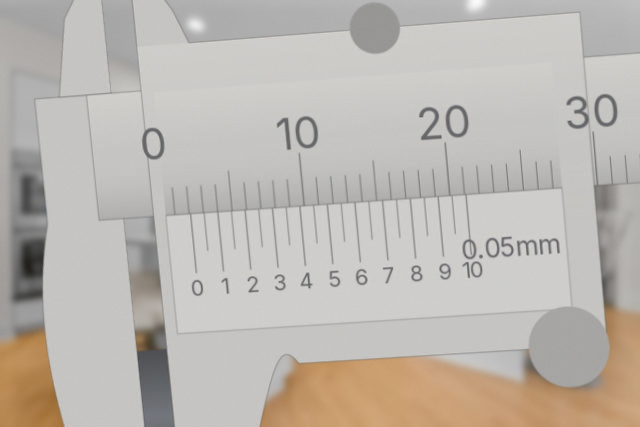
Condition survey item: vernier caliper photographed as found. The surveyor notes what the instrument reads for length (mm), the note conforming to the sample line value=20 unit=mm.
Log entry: value=2.1 unit=mm
